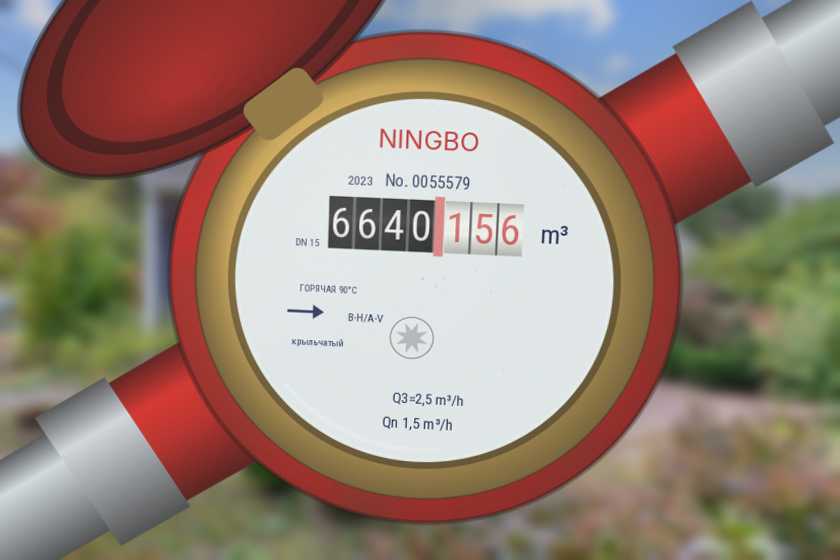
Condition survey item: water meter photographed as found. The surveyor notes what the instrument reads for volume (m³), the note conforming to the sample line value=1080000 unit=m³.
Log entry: value=6640.156 unit=m³
